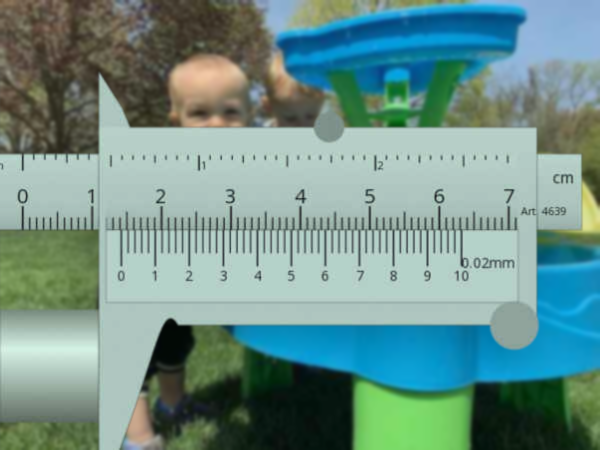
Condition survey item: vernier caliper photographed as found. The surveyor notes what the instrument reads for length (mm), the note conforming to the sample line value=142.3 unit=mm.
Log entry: value=14.2 unit=mm
